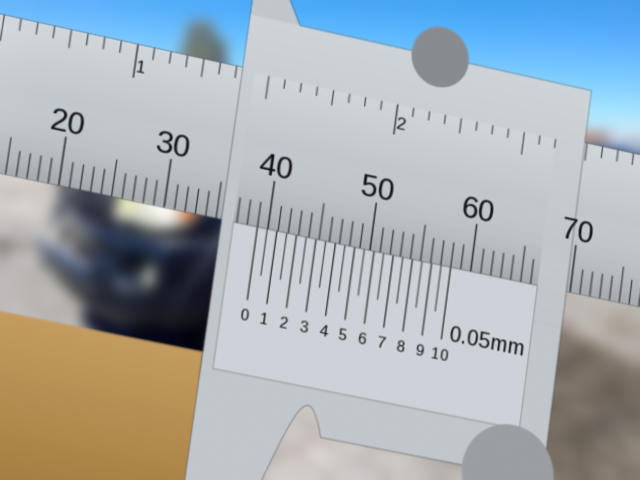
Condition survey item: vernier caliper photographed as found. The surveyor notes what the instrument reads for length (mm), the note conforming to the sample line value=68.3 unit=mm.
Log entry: value=39.0 unit=mm
